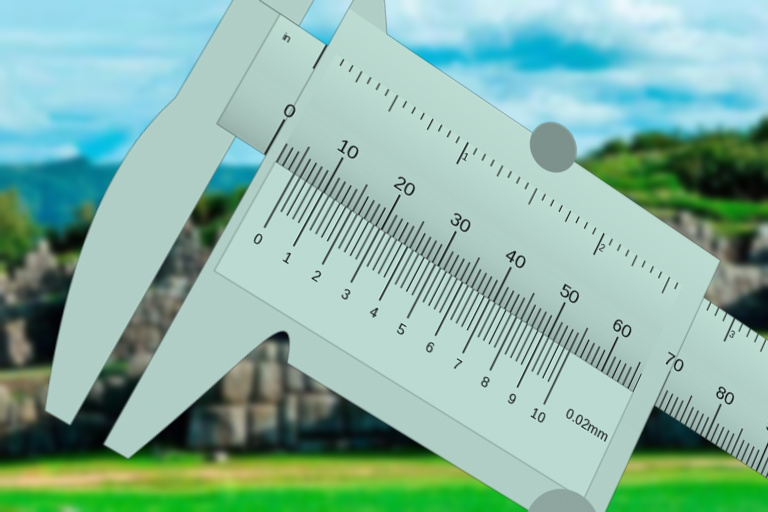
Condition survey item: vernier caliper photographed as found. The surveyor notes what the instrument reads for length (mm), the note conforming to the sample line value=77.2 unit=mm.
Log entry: value=5.0 unit=mm
